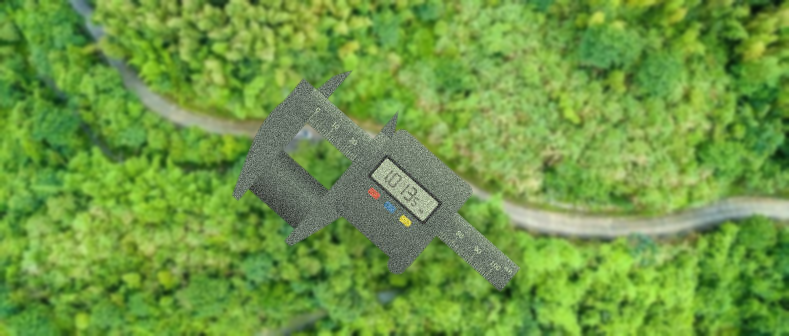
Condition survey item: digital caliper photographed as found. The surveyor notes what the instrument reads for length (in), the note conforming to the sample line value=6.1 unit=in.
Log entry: value=1.0135 unit=in
